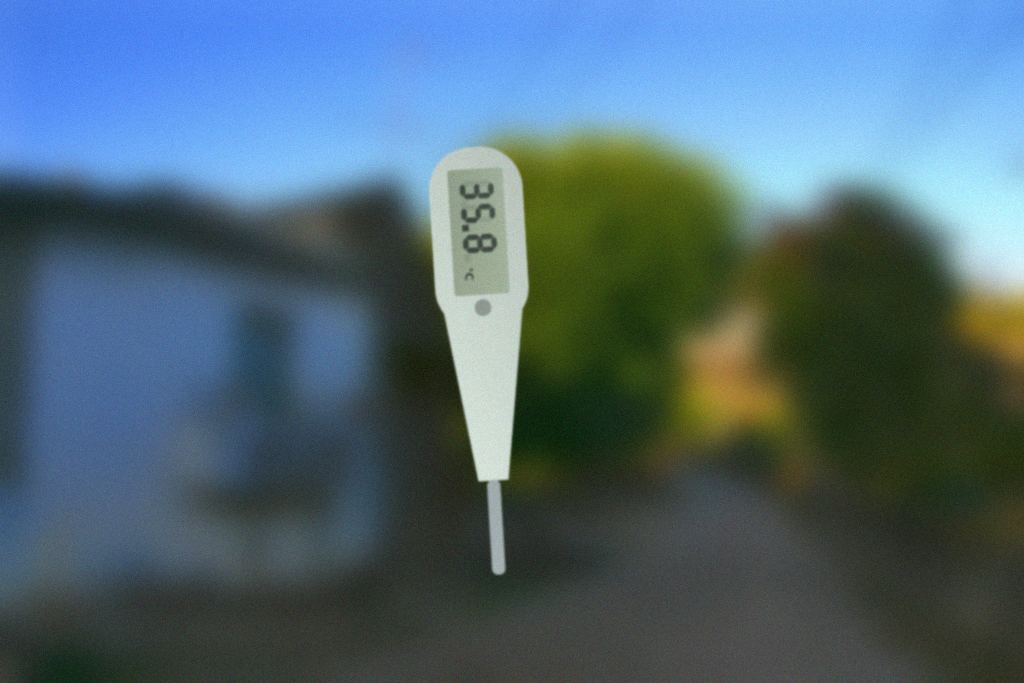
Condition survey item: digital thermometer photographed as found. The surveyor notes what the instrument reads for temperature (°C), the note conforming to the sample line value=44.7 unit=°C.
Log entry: value=35.8 unit=°C
